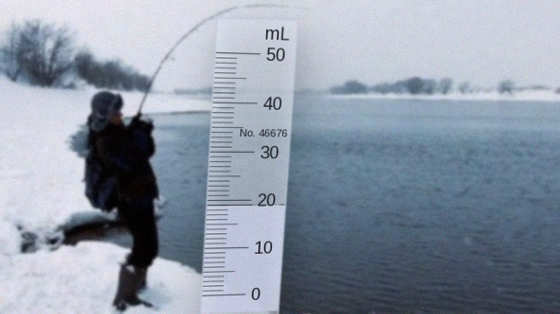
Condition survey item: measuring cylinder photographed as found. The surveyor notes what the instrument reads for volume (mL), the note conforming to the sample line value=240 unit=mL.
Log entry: value=19 unit=mL
